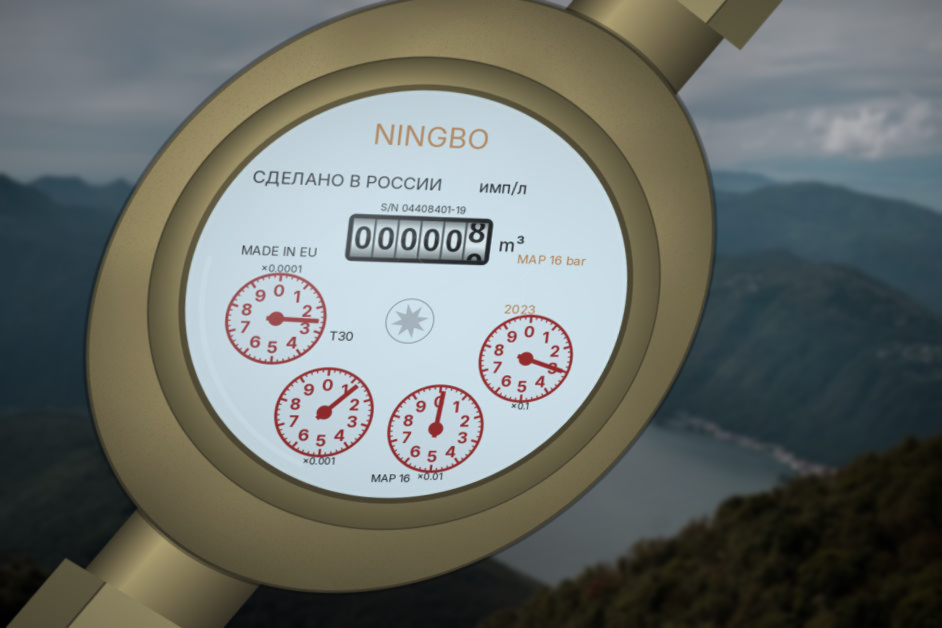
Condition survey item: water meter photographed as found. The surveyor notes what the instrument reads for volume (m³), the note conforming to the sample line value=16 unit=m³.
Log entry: value=8.3012 unit=m³
